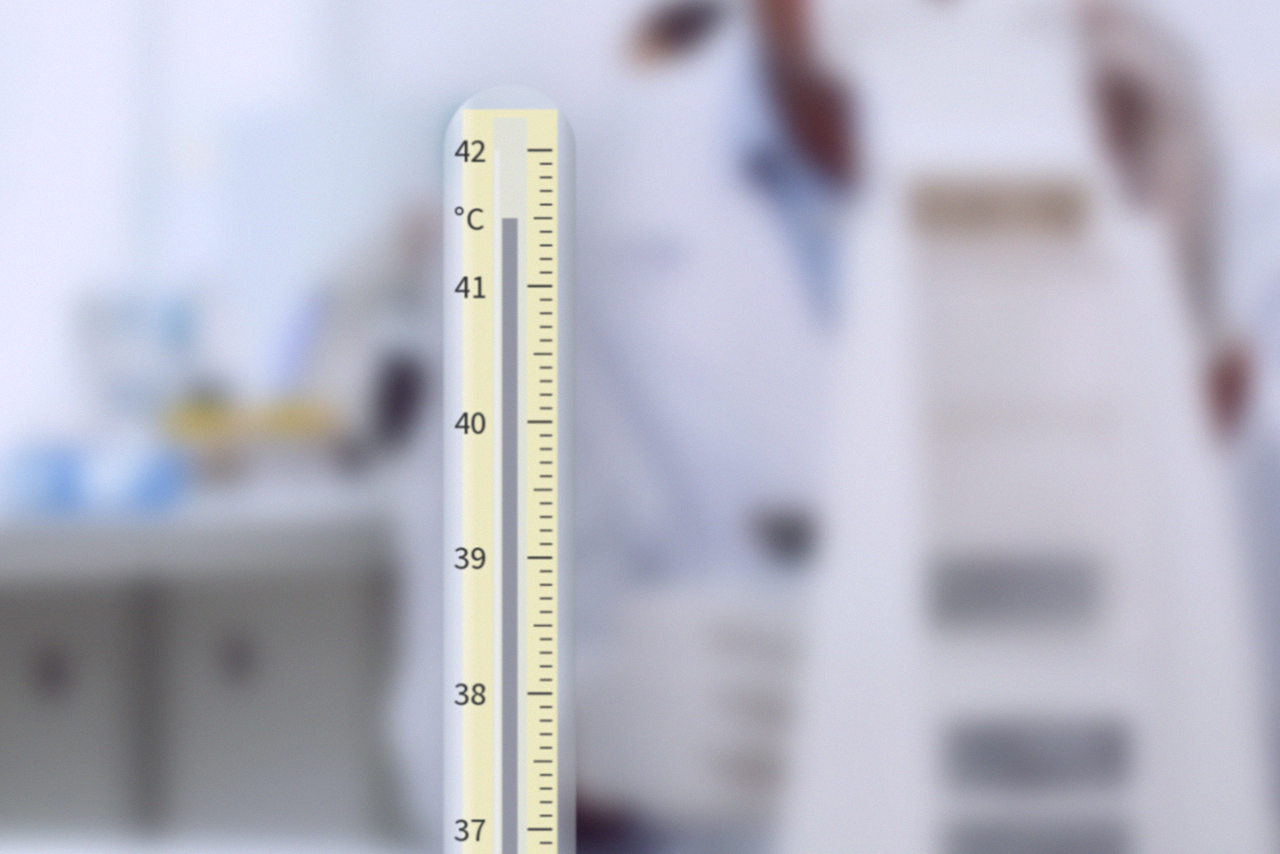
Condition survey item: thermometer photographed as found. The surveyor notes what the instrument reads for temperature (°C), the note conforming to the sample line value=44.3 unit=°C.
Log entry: value=41.5 unit=°C
